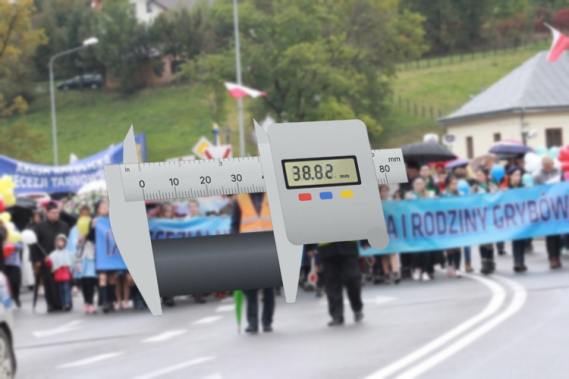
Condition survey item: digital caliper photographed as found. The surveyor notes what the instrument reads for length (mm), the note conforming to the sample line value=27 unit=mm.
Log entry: value=38.82 unit=mm
